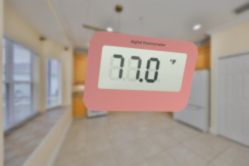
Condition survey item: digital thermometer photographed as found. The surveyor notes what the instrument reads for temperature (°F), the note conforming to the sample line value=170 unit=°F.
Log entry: value=77.0 unit=°F
